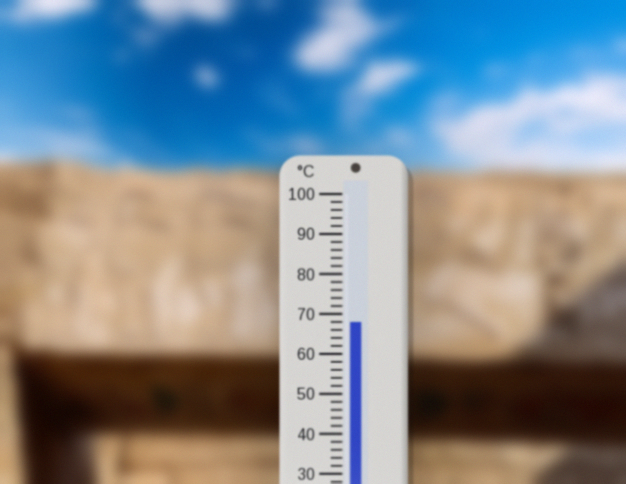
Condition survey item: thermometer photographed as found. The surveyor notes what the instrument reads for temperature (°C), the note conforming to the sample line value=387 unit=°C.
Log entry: value=68 unit=°C
